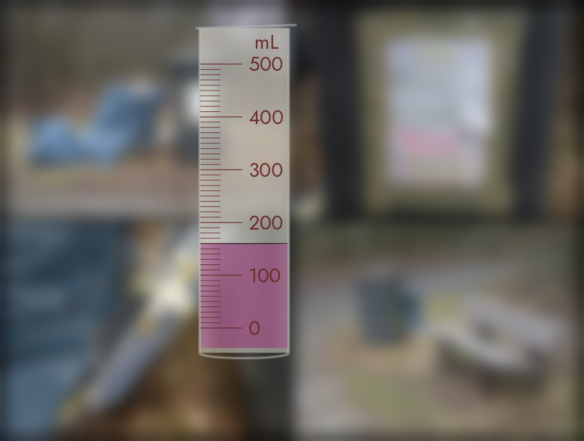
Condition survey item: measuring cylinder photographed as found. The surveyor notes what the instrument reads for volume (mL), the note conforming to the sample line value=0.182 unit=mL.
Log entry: value=160 unit=mL
